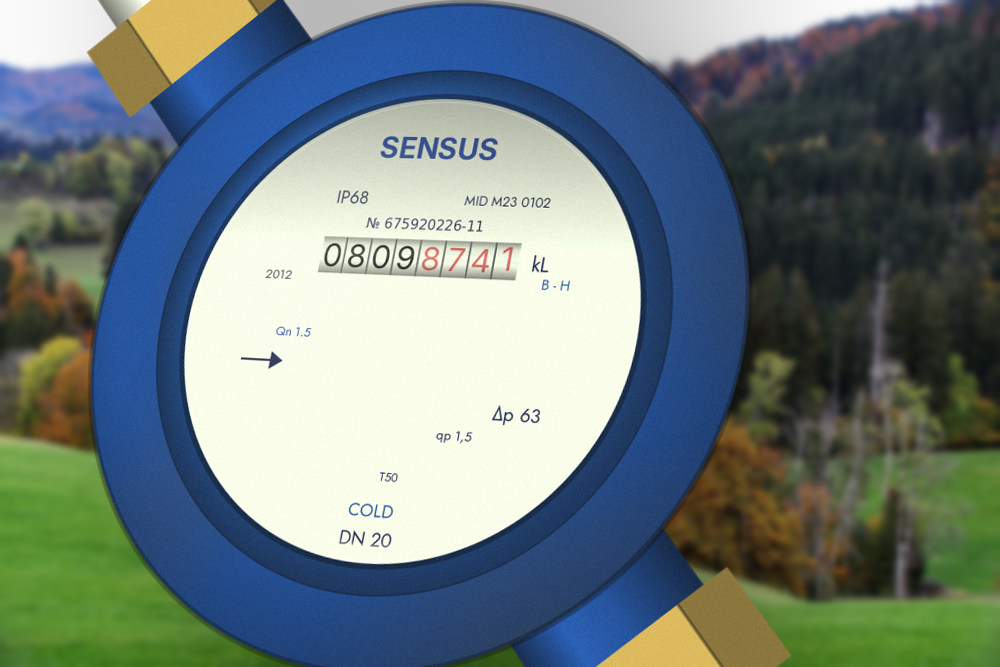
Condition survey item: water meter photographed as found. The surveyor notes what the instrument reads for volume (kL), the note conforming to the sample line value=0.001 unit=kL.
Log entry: value=809.8741 unit=kL
